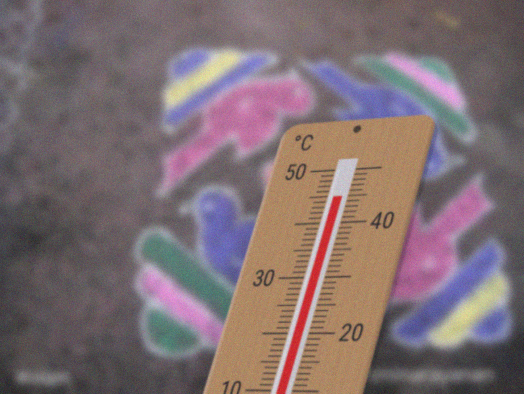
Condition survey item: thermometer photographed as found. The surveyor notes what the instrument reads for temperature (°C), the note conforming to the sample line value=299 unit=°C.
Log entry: value=45 unit=°C
